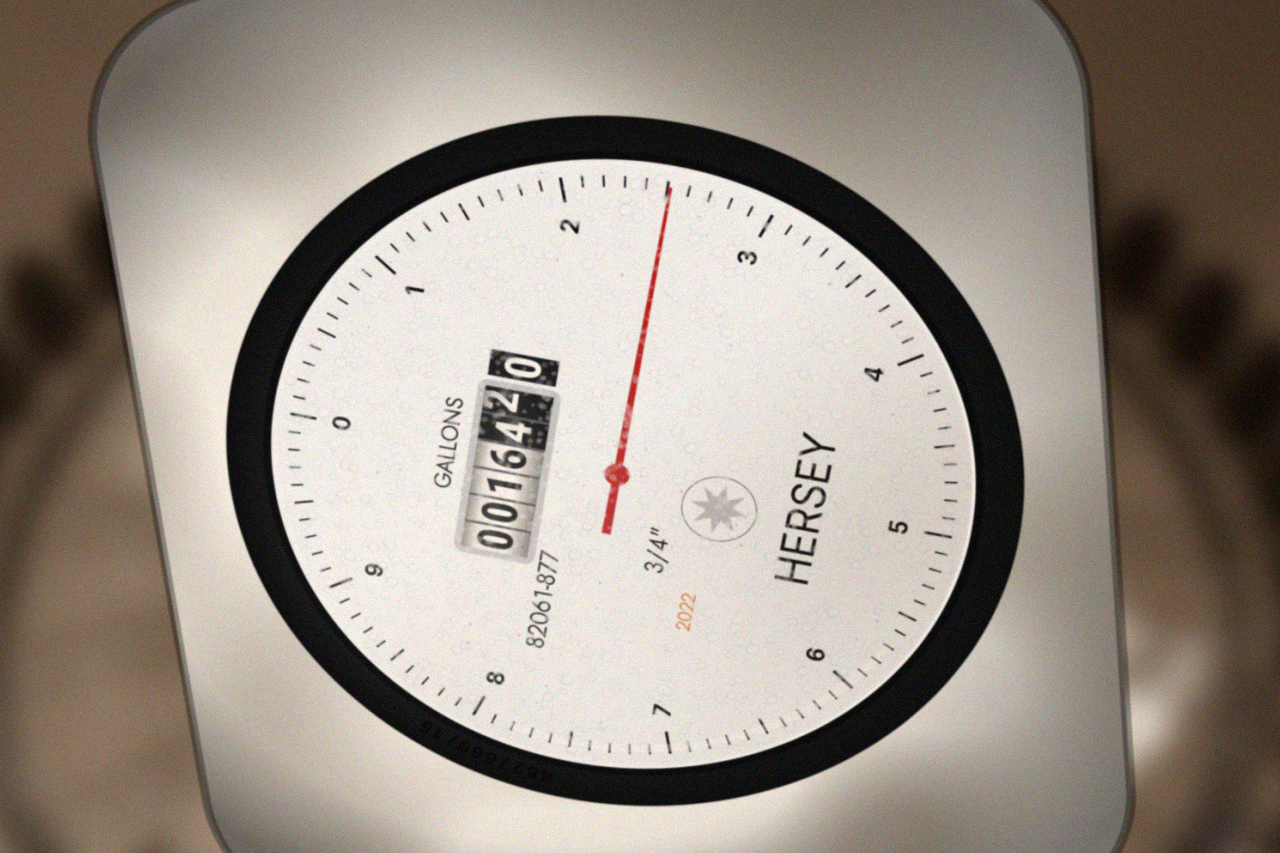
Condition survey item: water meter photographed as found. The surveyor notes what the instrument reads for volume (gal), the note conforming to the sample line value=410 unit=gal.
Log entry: value=16422.5 unit=gal
